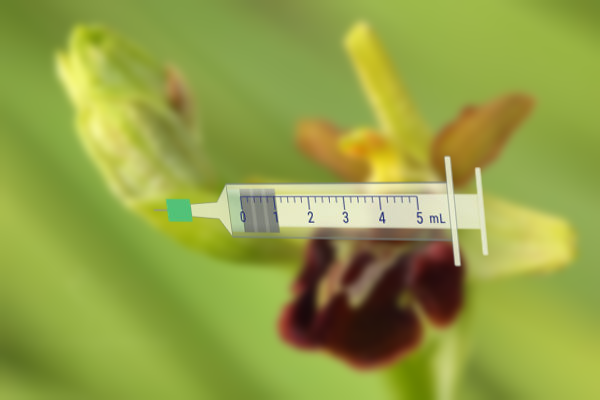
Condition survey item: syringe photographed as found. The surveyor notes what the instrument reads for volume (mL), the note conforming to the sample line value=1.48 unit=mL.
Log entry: value=0 unit=mL
